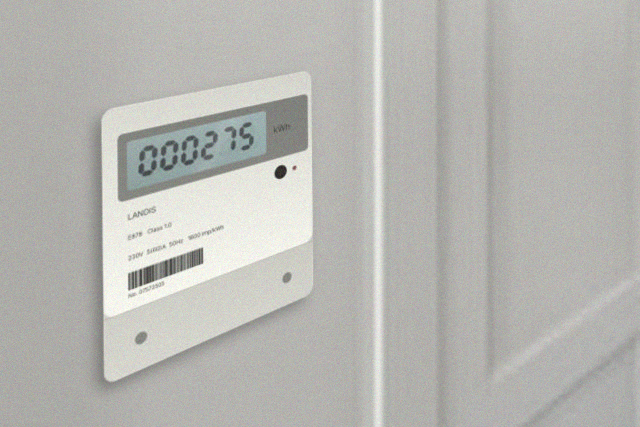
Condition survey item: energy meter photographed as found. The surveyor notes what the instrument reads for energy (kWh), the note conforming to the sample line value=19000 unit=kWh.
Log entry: value=275 unit=kWh
